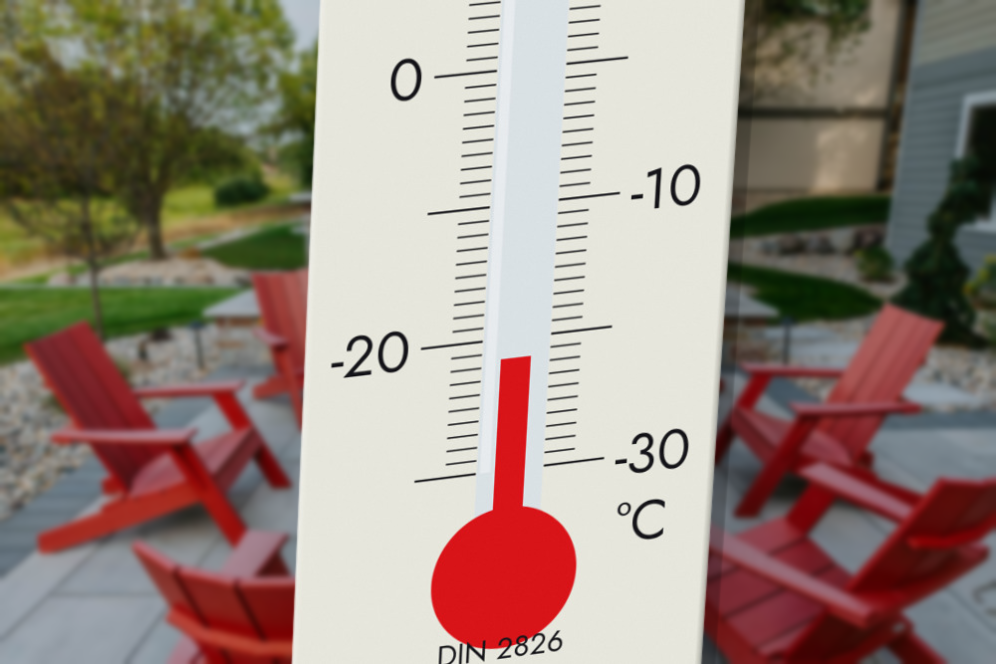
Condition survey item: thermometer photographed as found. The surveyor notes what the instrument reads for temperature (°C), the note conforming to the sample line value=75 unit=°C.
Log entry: value=-21.5 unit=°C
